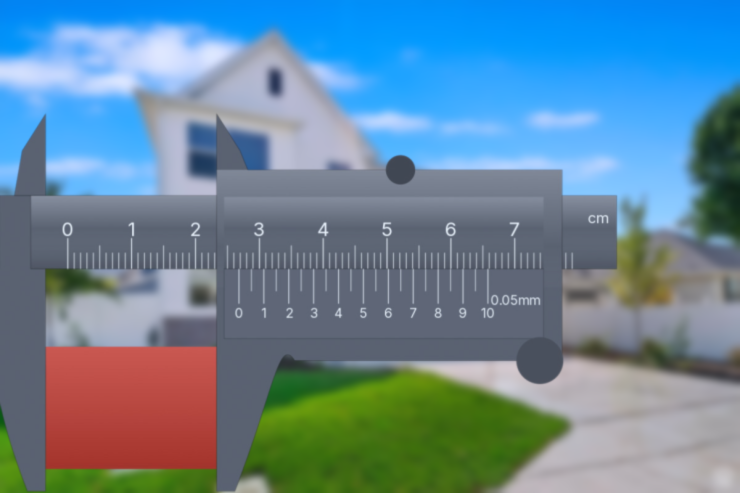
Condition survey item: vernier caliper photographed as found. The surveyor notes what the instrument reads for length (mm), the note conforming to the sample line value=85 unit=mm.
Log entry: value=26.8 unit=mm
